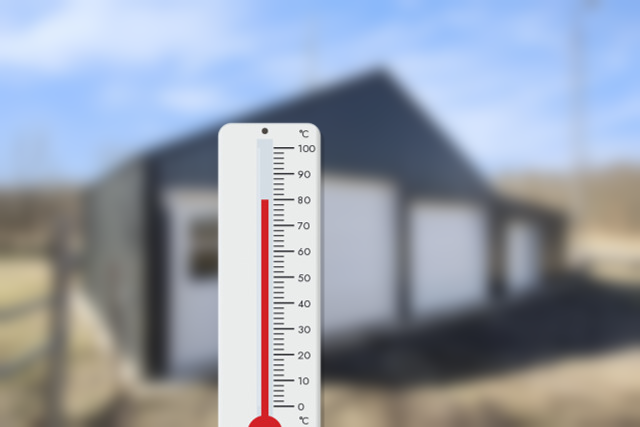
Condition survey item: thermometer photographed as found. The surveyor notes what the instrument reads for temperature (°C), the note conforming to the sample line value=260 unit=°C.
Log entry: value=80 unit=°C
